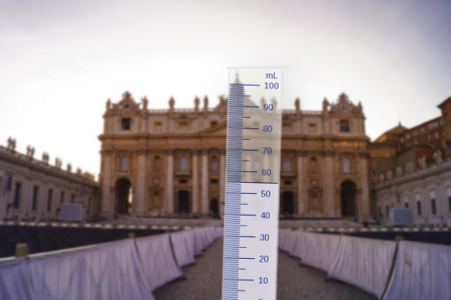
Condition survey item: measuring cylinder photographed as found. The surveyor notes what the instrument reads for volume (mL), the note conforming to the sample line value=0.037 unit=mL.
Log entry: value=55 unit=mL
